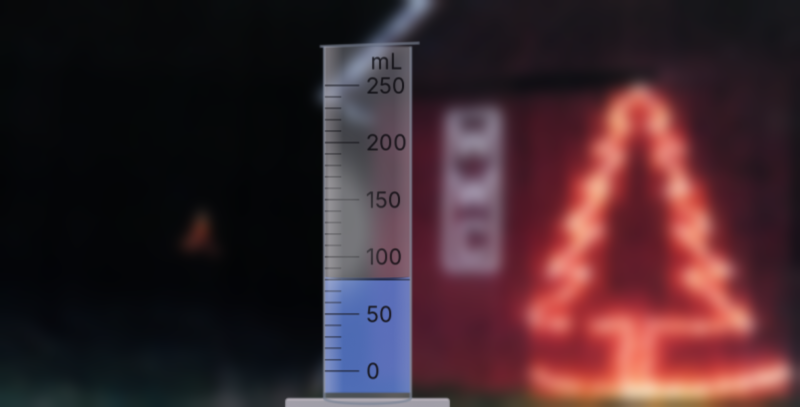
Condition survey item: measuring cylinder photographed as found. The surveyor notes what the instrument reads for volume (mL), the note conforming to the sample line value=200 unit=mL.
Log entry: value=80 unit=mL
